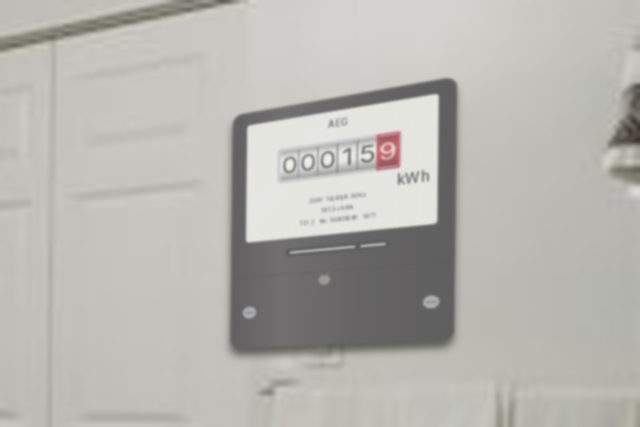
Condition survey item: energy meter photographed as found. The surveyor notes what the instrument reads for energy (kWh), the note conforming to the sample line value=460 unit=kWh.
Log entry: value=15.9 unit=kWh
